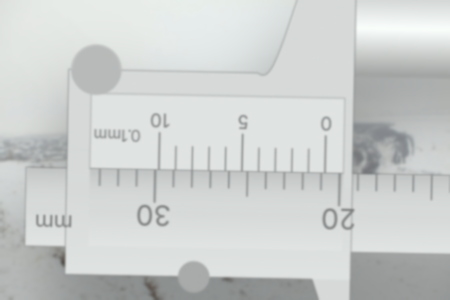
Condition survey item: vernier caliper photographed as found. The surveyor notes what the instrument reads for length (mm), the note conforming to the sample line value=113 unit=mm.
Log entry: value=20.8 unit=mm
